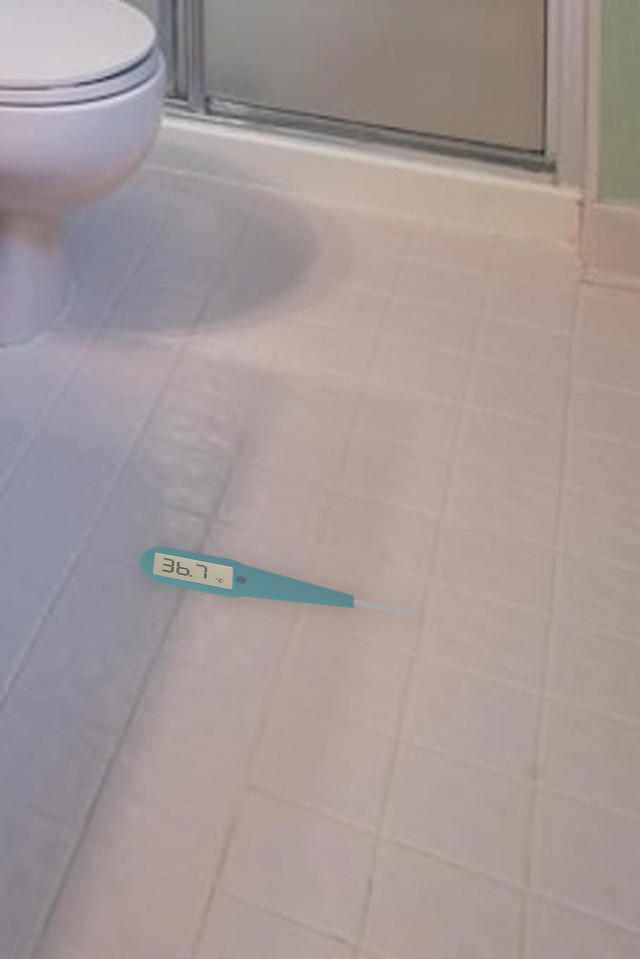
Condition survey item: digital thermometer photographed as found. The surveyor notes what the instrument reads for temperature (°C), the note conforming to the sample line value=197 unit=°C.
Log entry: value=36.7 unit=°C
